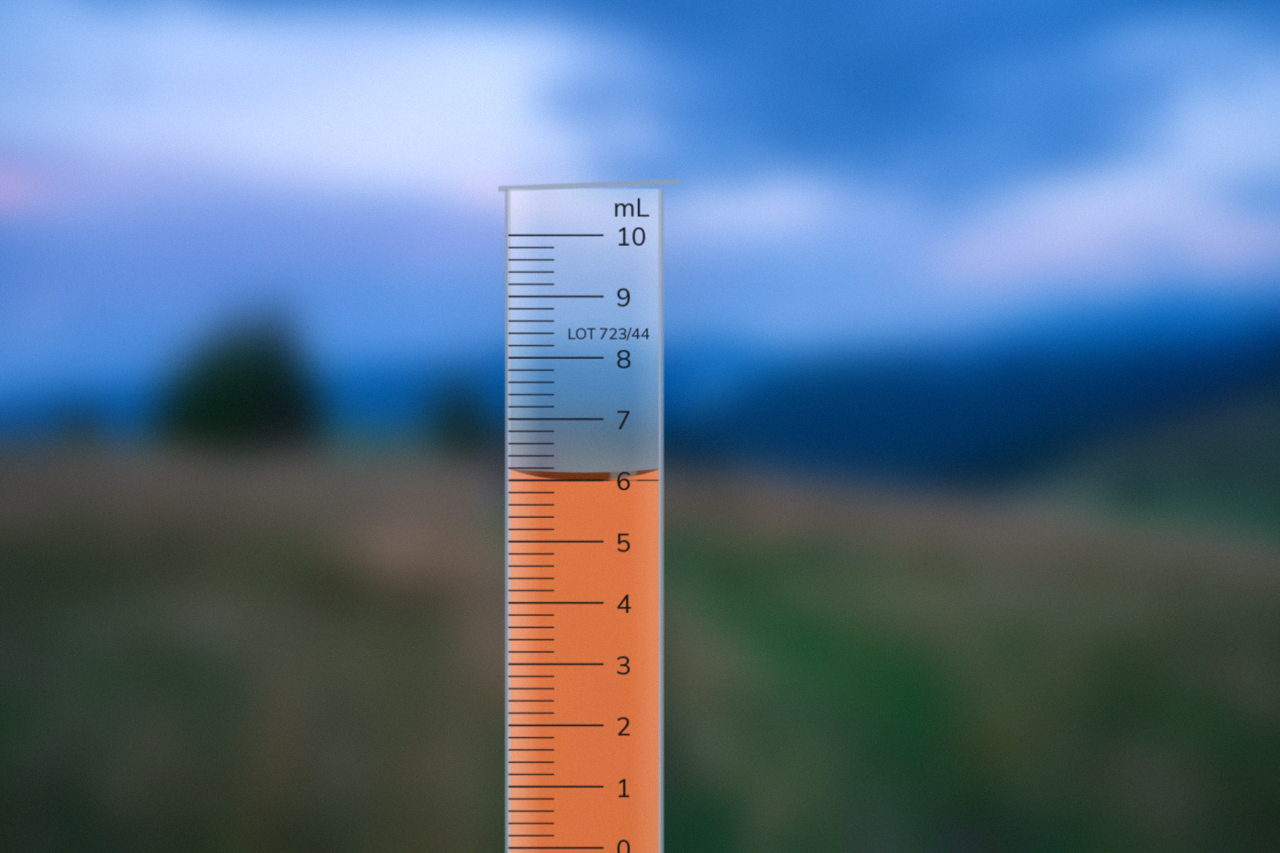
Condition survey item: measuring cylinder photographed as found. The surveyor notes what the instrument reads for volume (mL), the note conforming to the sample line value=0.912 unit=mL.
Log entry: value=6 unit=mL
